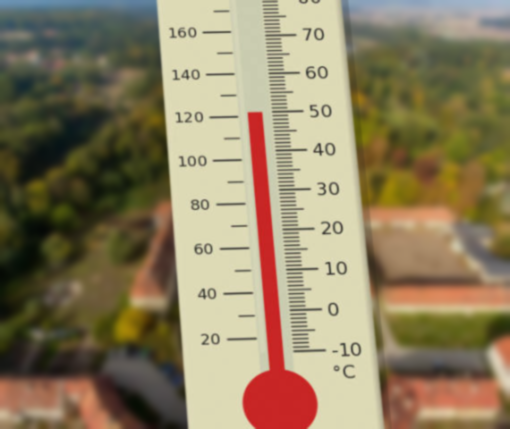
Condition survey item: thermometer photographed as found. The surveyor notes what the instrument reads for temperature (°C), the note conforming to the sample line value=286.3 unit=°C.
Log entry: value=50 unit=°C
